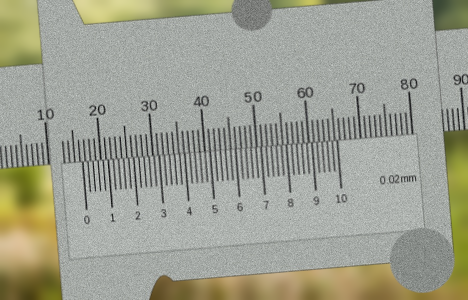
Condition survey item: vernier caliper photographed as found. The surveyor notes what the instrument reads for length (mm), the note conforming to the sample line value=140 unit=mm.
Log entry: value=16.5 unit=mm
